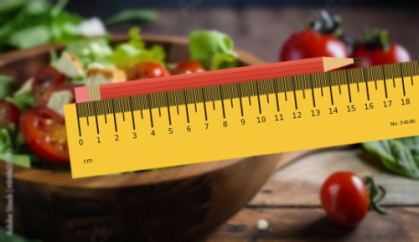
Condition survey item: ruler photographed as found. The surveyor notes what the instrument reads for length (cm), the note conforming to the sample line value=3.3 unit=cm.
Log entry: value=16 unit=cm
